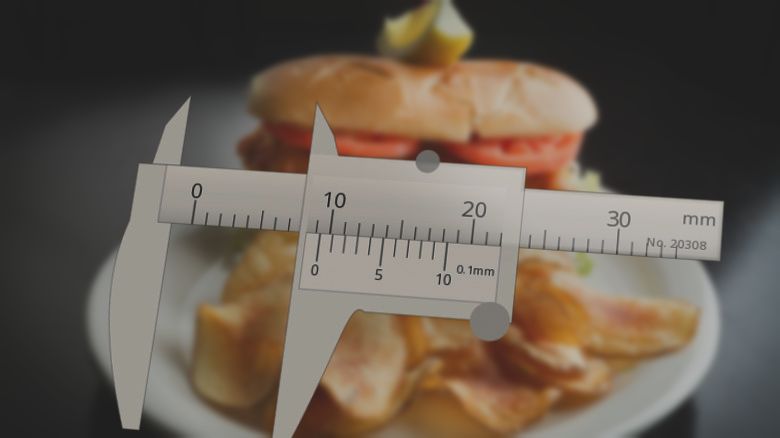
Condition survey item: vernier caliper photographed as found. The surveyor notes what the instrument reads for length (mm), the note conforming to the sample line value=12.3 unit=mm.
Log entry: value=9.3 unit=mm
